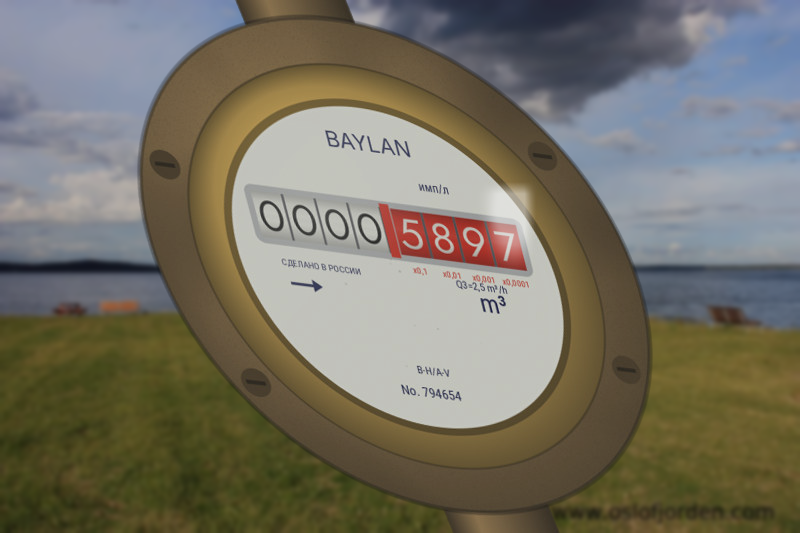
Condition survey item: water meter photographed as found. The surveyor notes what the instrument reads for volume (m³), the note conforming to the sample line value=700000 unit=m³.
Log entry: value=0.5897 unit=m³
